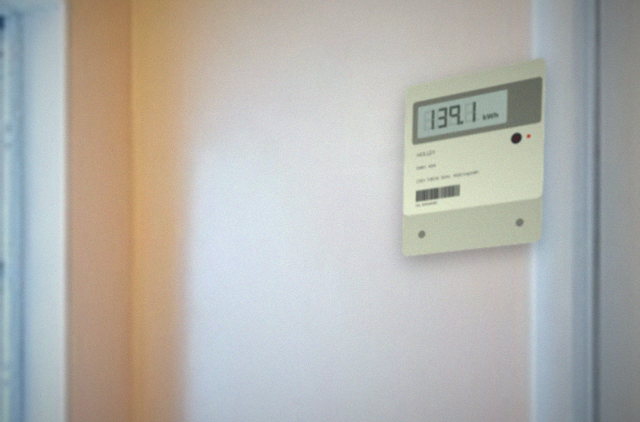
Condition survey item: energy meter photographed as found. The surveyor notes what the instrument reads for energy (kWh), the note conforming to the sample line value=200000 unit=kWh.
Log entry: value=139.1 unit=kWh
